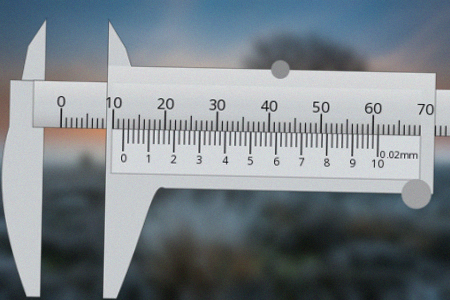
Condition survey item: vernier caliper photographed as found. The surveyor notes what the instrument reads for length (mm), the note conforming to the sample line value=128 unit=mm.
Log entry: value=12.0 unit=mm
